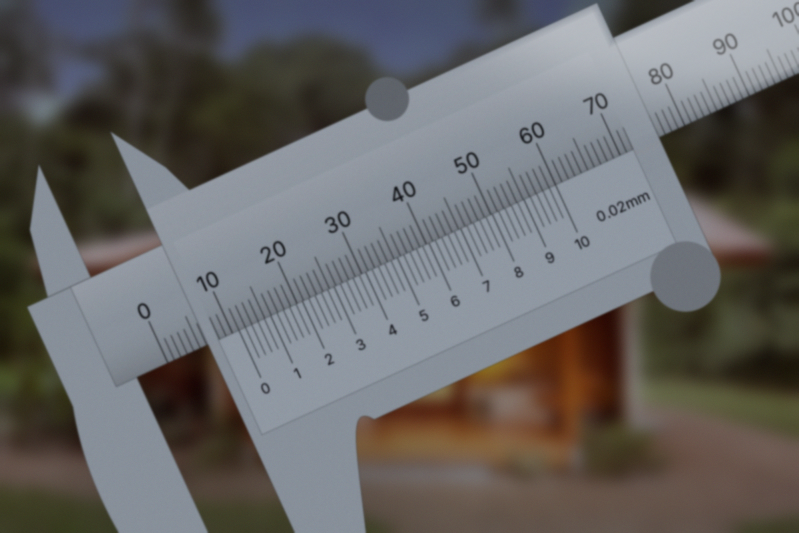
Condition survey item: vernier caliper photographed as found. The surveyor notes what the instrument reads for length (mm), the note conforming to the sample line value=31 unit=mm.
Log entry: value=11.0 unit=mm
